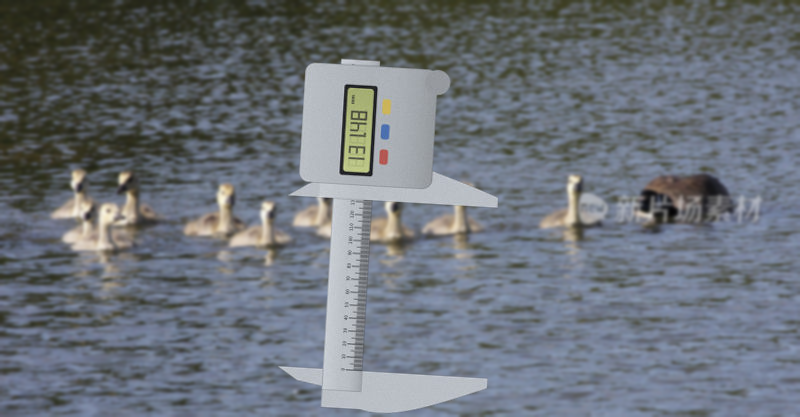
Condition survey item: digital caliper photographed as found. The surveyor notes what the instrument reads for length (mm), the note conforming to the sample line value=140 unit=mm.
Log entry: value=131.48 unit=mm
